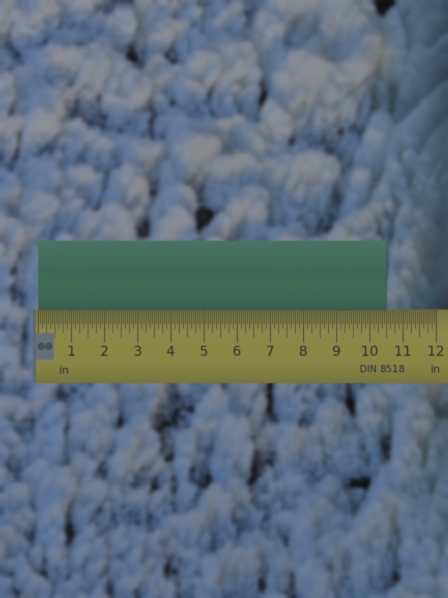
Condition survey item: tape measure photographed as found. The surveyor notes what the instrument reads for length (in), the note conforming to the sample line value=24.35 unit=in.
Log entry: value=10.5 unit=in
